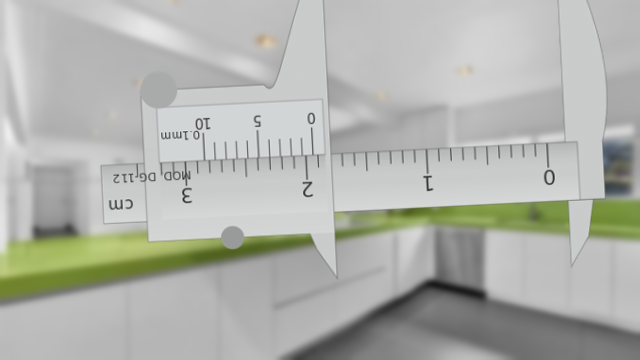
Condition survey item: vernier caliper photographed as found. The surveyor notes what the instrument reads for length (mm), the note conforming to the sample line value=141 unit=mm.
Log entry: value=19.4 unit=mm
